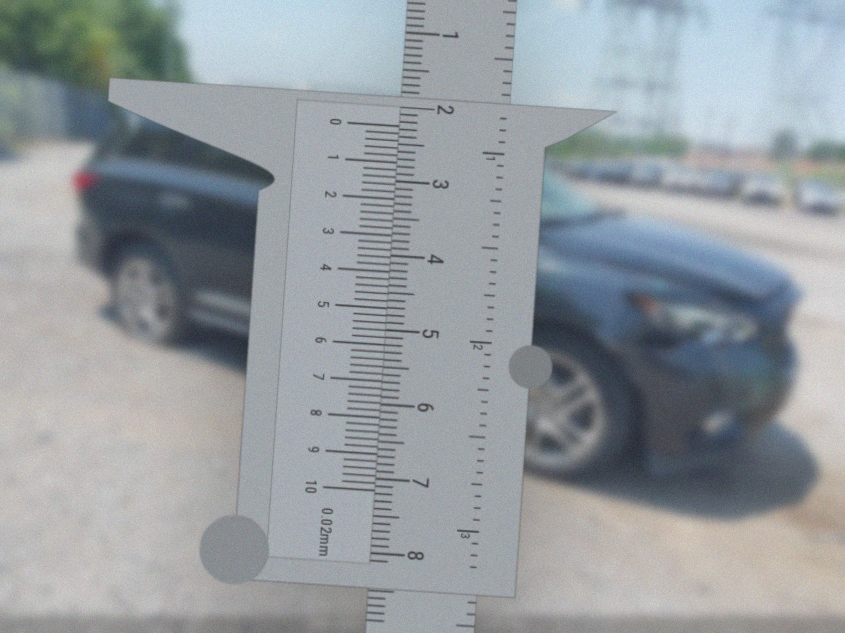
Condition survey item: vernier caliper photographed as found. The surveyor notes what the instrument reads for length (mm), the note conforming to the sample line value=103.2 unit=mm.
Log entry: value=22.6 unit=mm
